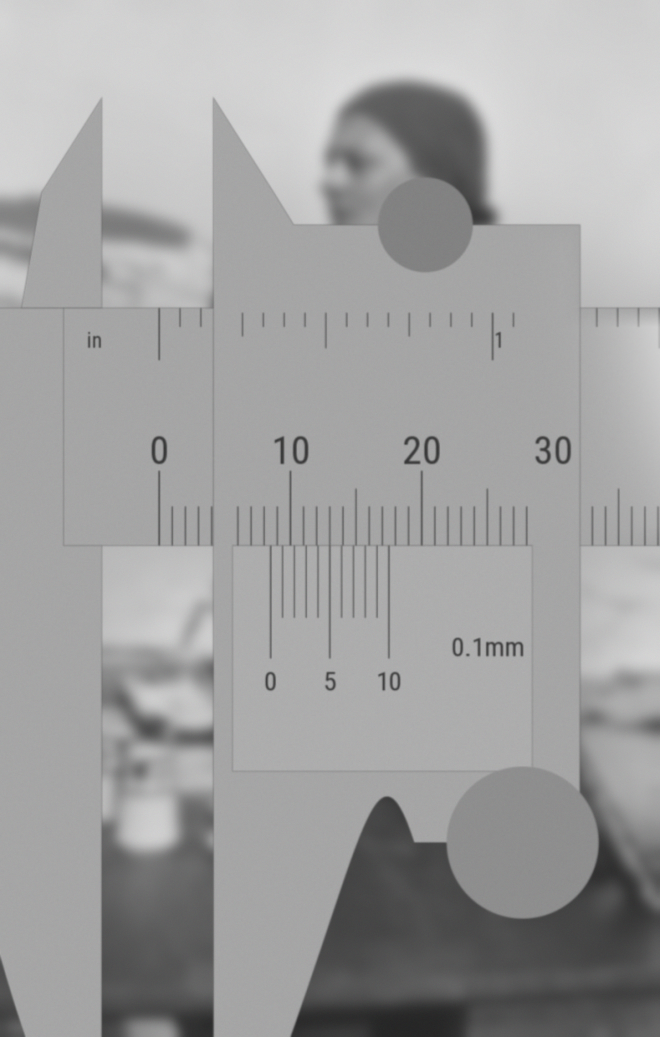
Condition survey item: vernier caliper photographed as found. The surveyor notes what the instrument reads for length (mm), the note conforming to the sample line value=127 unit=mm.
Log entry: value=8.5 unit=mm
